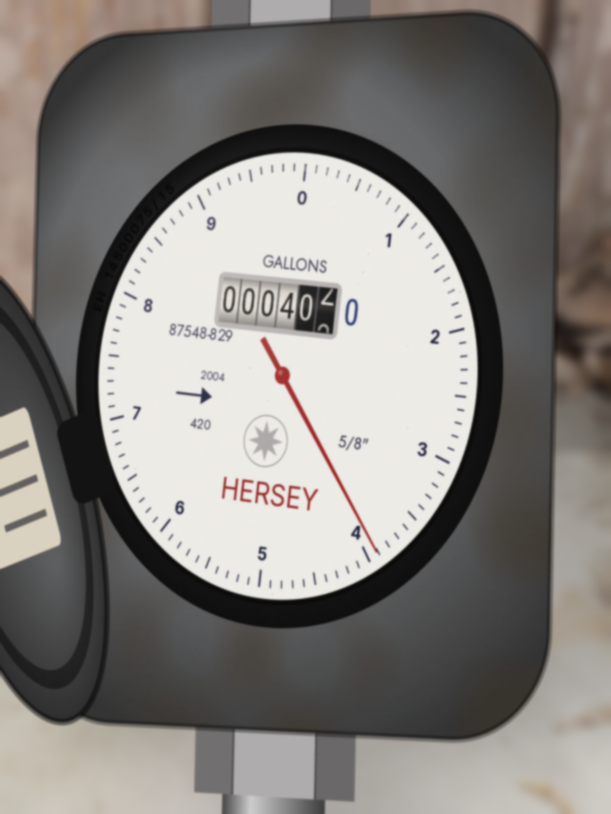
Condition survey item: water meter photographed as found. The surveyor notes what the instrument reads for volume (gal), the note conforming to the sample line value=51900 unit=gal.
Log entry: value=4023.9 unit=gal
